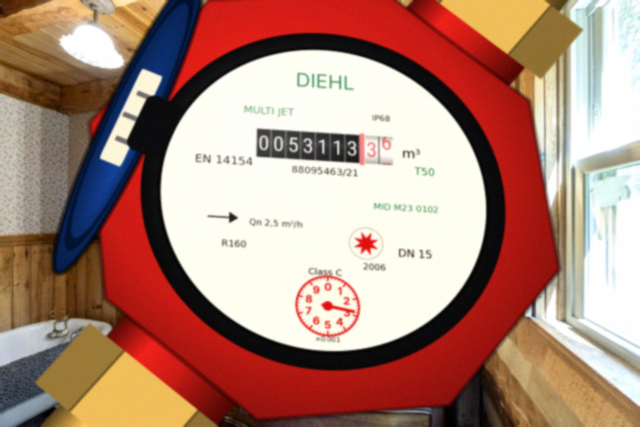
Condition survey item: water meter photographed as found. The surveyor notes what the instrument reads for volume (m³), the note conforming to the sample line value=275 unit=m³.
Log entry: value=53113.362 unit=m³
